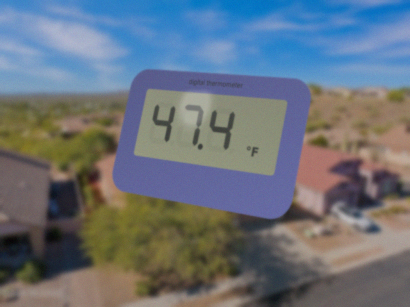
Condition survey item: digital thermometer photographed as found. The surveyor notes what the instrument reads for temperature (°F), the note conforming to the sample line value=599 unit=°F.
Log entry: value=47.4 unit=°F
